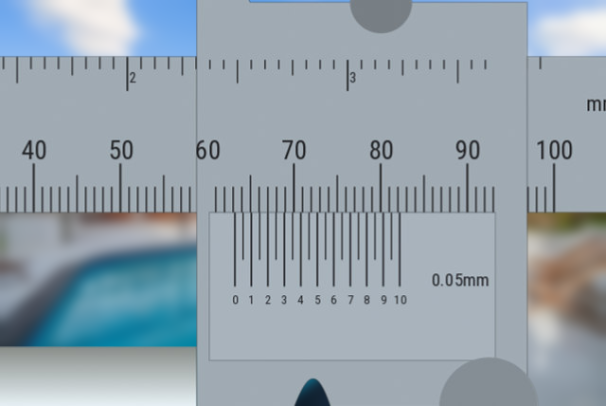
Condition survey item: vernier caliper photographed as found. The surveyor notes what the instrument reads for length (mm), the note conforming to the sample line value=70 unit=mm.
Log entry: value=63.2 unit=mm
